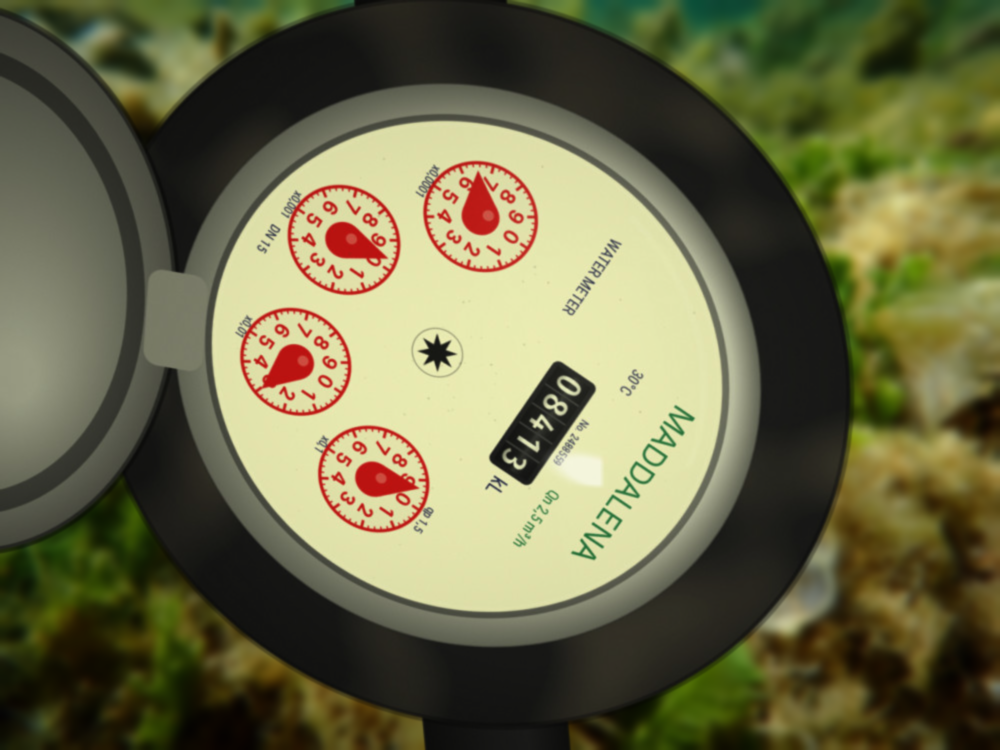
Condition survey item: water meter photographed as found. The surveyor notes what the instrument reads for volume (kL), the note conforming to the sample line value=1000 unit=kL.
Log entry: value=8412.9296 unit=kL
